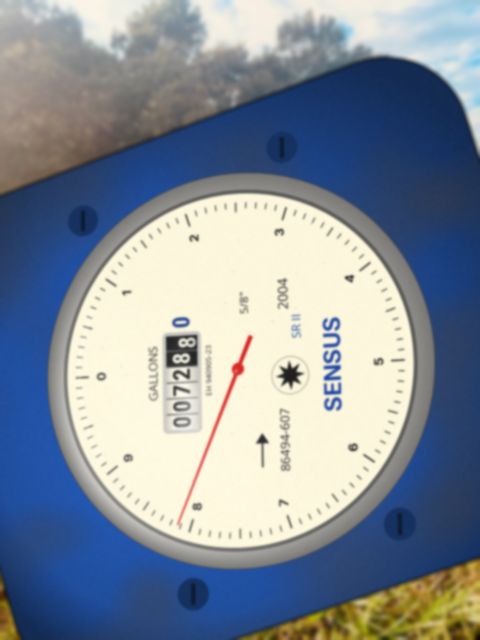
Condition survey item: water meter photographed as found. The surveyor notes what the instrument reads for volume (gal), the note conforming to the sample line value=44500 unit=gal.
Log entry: value=72878.1 unit=gal
